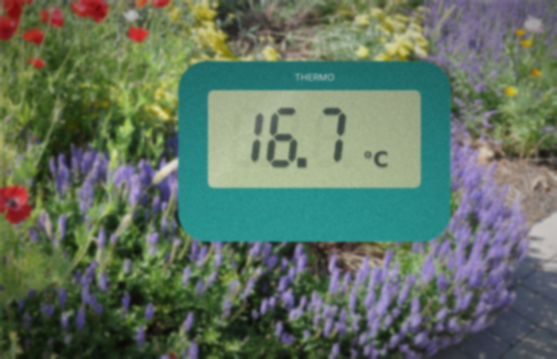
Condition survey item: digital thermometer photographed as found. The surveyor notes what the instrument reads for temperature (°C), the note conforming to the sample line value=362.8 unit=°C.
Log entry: value=16.7 unit=°C
